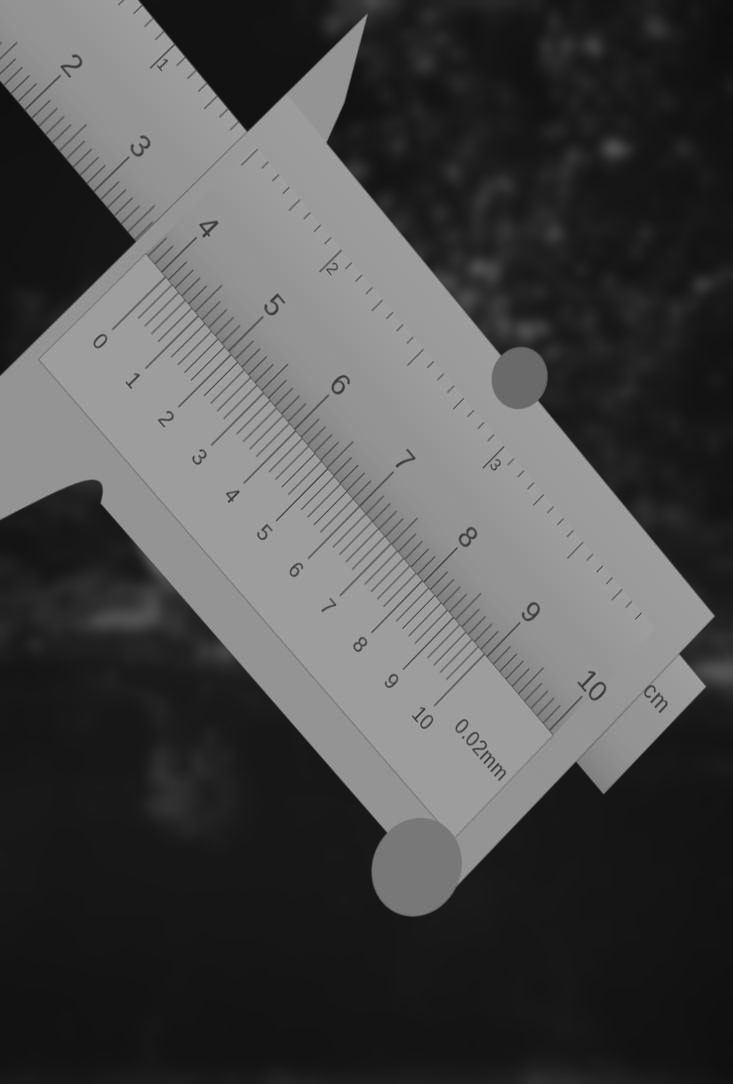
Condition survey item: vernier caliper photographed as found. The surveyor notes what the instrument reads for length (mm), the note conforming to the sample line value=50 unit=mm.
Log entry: value=40.6 unit=mm
